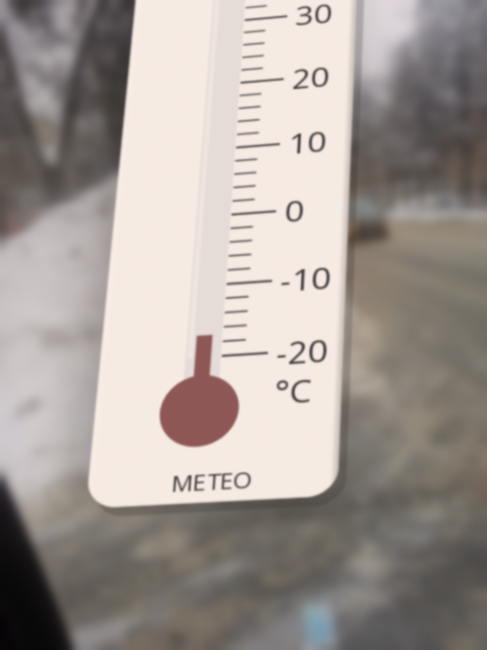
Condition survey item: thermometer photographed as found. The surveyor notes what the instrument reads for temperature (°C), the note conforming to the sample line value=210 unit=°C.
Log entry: value=-17 unit=°C
